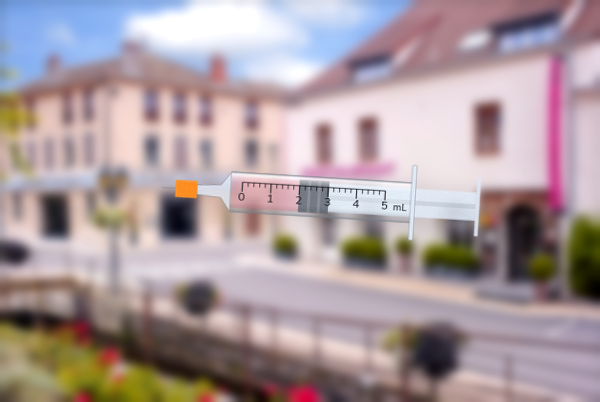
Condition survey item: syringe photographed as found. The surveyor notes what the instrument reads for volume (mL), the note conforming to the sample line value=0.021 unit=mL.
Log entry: value=2 unit=mL
